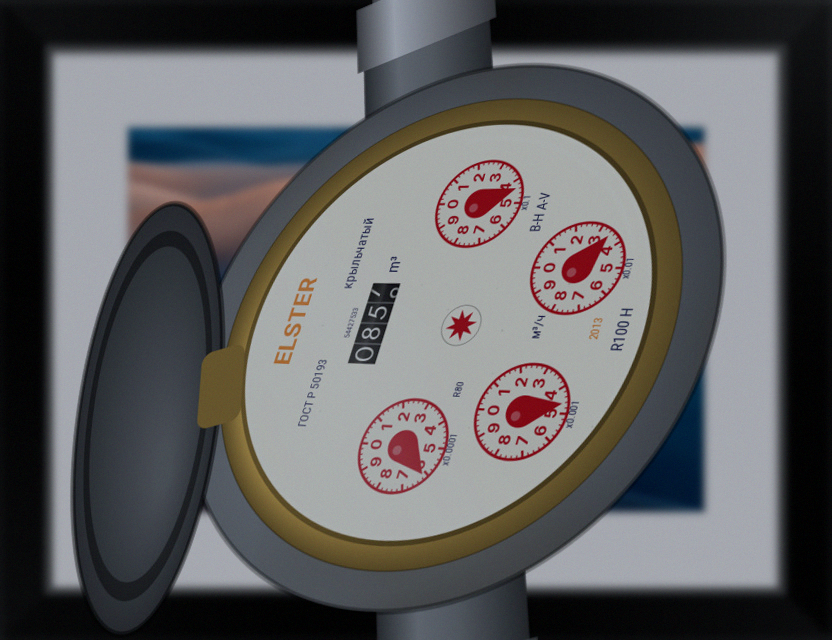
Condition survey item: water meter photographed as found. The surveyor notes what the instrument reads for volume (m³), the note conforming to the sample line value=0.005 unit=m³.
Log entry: value=857.4346 unit=m³
